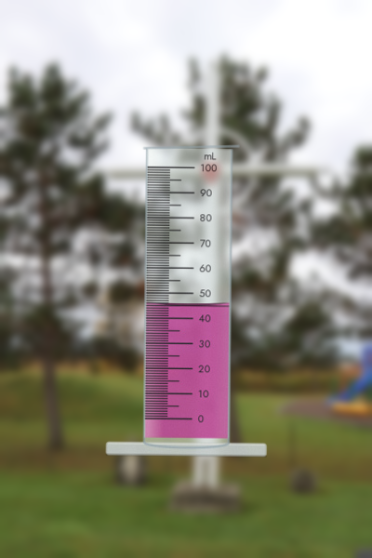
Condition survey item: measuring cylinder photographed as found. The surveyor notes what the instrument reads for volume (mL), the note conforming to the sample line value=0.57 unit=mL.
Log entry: value=45 unit=mL
